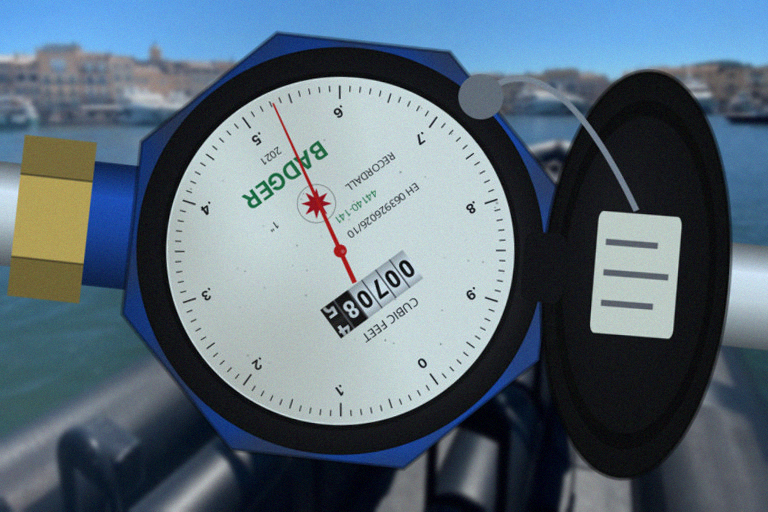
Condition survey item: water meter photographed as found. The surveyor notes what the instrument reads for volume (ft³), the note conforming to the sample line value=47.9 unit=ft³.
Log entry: value=7084.53 unit=ft³
